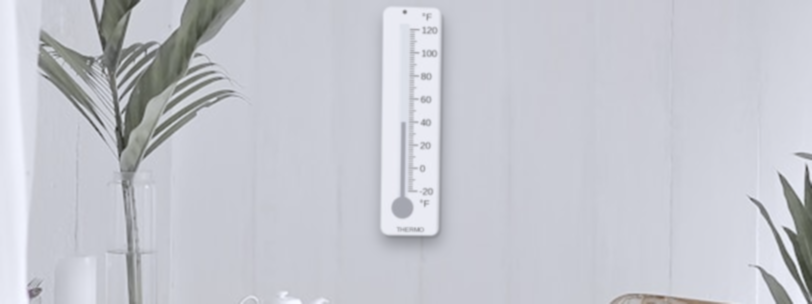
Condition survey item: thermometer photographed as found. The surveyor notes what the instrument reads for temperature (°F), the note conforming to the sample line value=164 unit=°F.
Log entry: value=40 unit=°F
